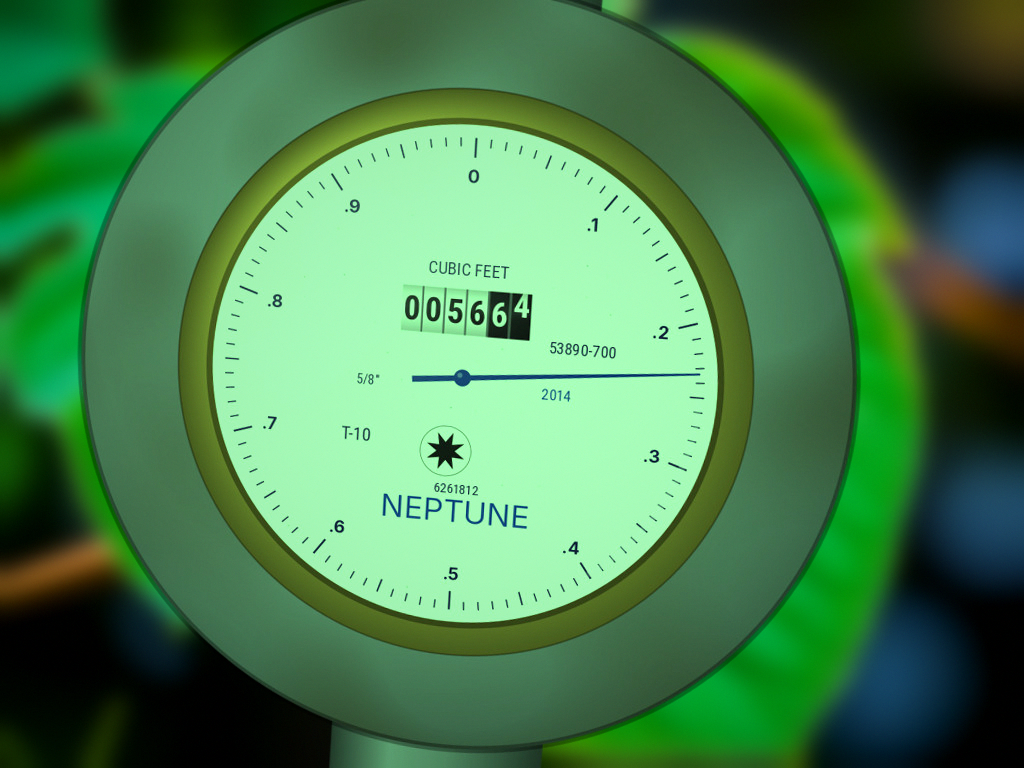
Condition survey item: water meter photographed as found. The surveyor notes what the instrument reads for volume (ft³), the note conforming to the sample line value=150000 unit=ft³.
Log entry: value=5664.23 unit=ft³
